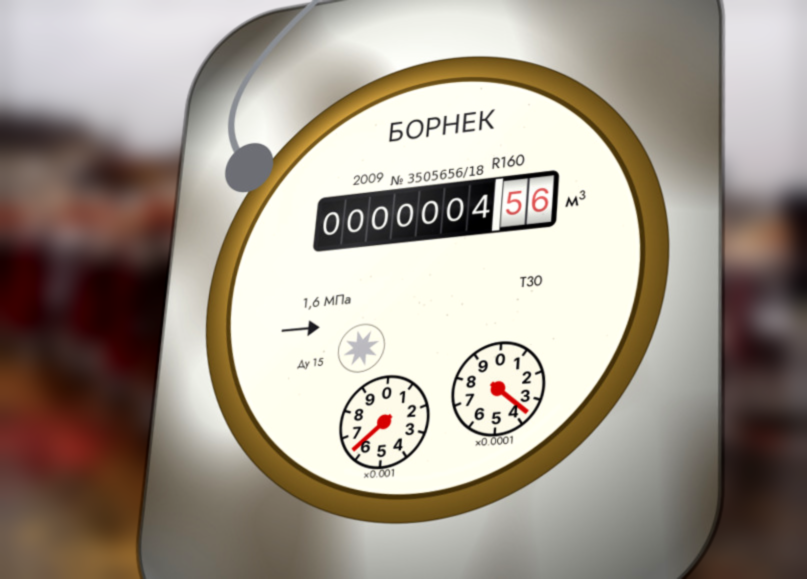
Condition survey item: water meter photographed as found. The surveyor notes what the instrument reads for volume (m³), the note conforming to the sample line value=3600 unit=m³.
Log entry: value=4.5663 unit=m³
